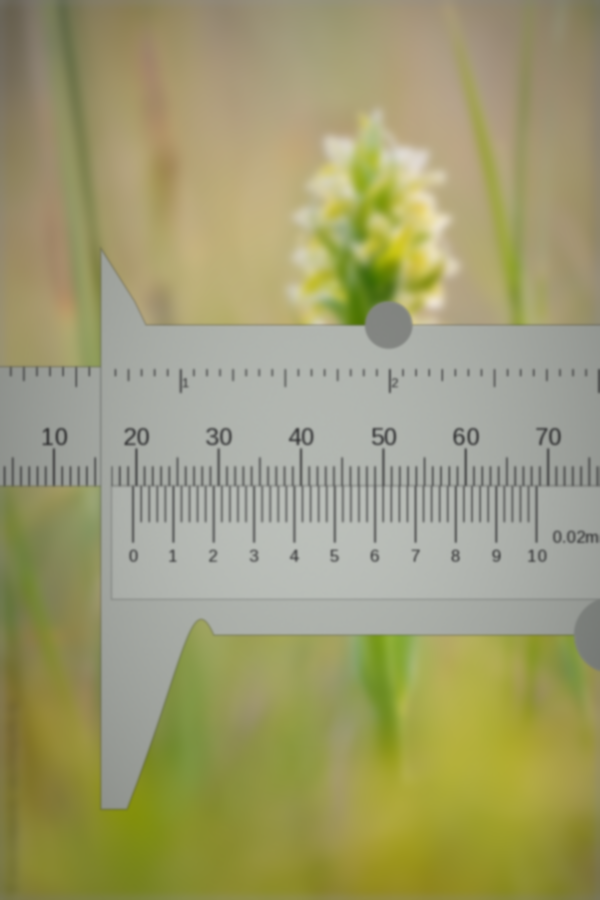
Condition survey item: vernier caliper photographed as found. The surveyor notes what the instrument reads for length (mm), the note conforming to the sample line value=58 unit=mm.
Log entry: value=19.6 unit=mm
